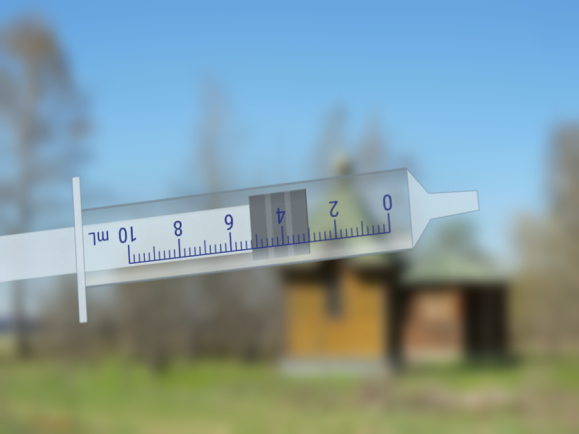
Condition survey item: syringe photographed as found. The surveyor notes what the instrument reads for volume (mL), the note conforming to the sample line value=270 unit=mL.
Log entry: value=3 unit=mL
